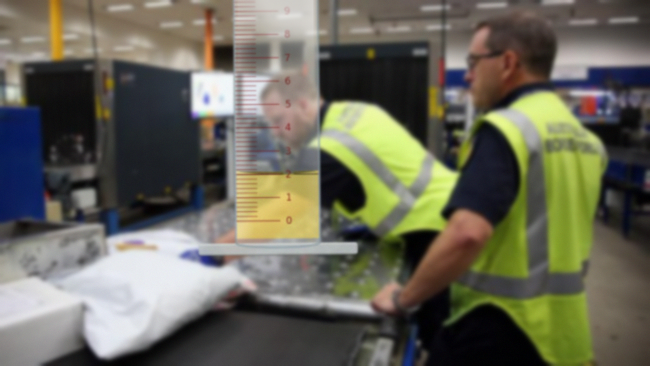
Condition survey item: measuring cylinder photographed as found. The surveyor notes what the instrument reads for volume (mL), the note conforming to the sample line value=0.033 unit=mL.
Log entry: value=2 unit=mL
